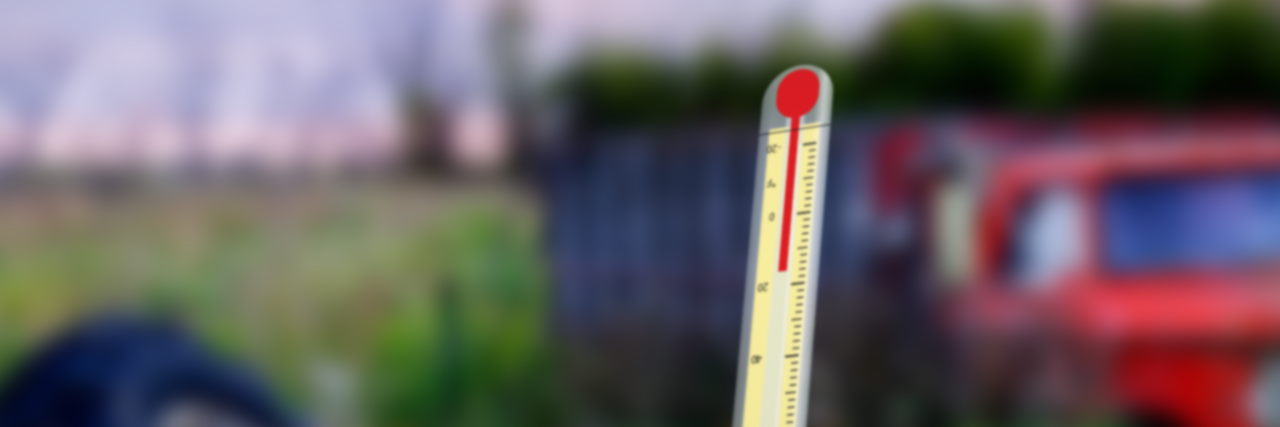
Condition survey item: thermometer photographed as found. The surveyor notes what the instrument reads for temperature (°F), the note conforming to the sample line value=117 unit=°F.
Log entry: value=16 unit=°F
